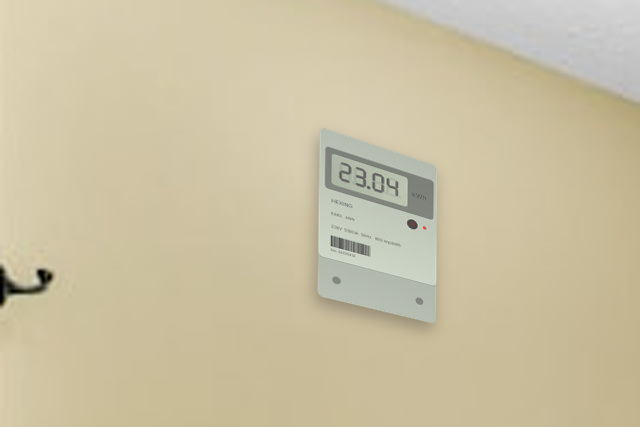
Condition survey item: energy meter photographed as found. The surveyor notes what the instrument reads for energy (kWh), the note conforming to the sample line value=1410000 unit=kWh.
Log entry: value=23.04 unit=kWh
